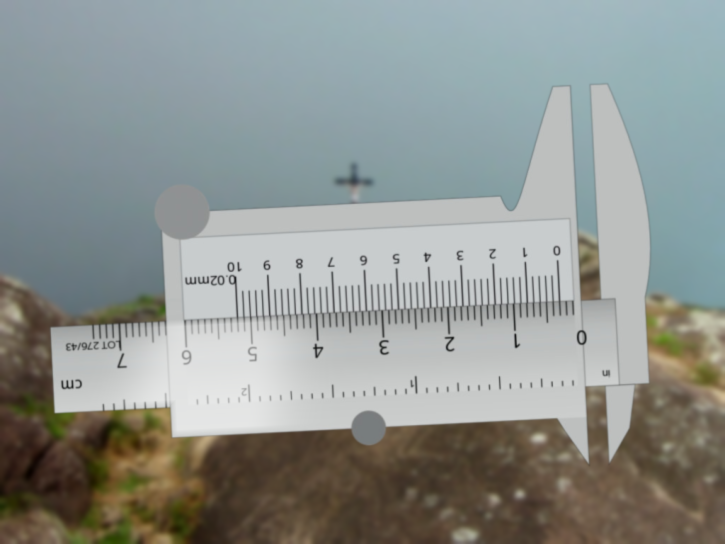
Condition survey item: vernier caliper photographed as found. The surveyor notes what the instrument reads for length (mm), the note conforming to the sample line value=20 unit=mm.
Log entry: value=3.0 unit=mm
